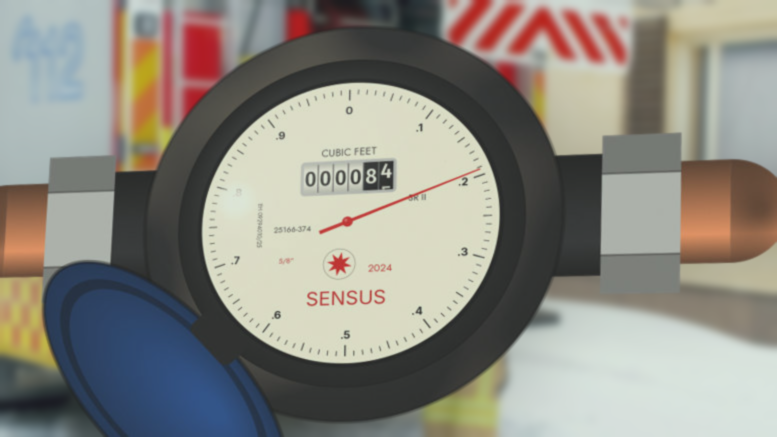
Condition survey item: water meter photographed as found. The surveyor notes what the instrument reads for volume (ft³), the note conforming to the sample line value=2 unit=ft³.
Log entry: value=84.19 unit=ft³
